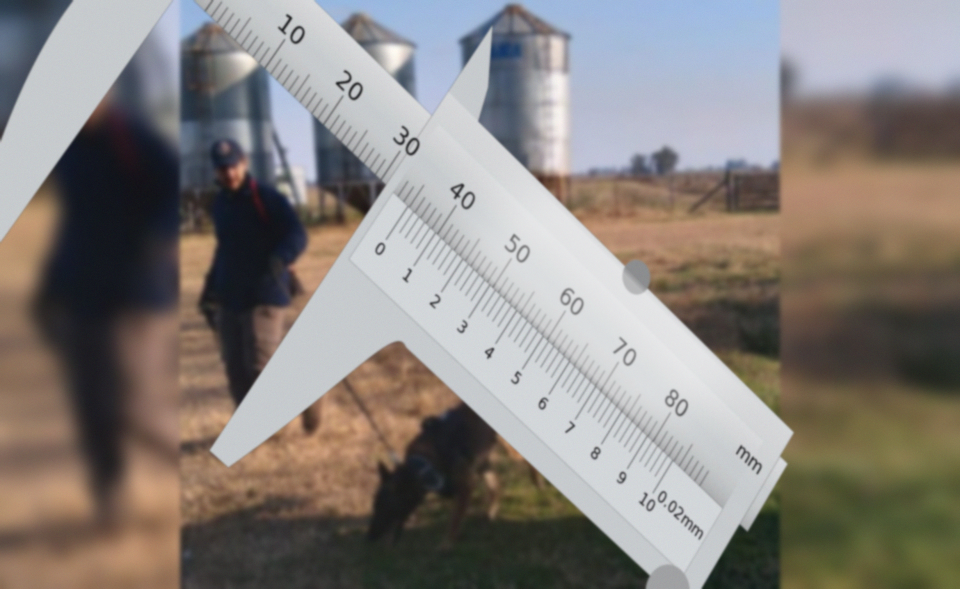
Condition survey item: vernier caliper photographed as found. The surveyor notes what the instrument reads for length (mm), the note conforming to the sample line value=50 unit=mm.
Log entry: value=34.8 unit=mm
